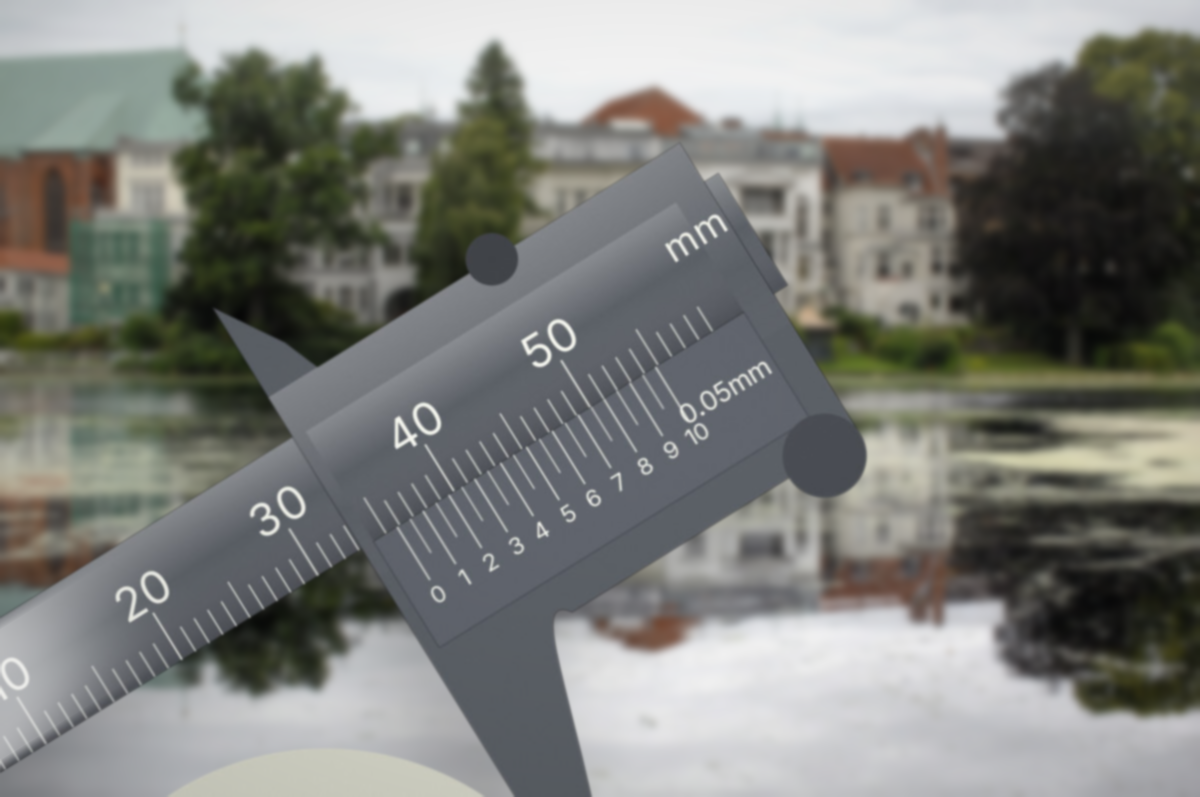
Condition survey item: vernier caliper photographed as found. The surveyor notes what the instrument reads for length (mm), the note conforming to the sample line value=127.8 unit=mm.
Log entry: value=35.8 unit=mm
